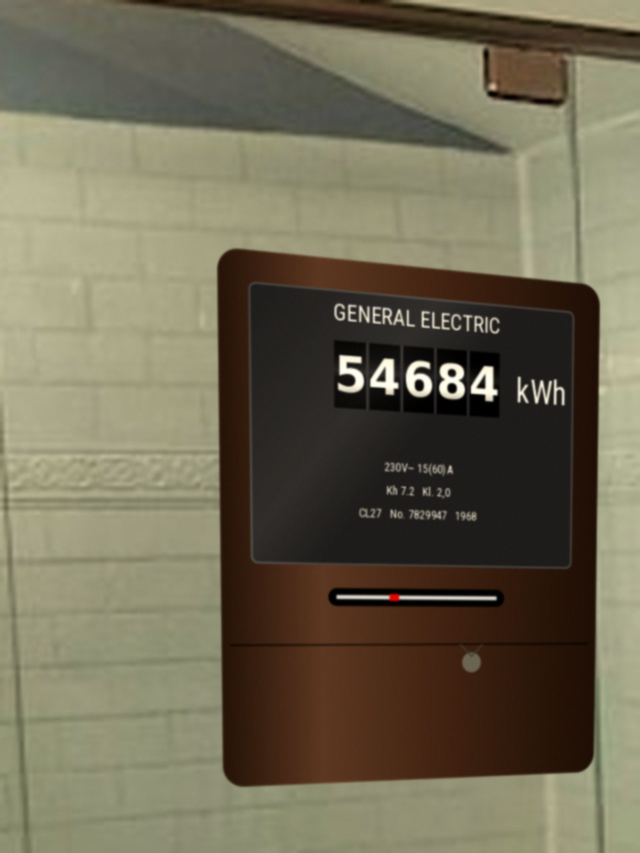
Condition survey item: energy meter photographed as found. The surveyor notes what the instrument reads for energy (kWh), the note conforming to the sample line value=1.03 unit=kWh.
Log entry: value=54684 unit=kWh
